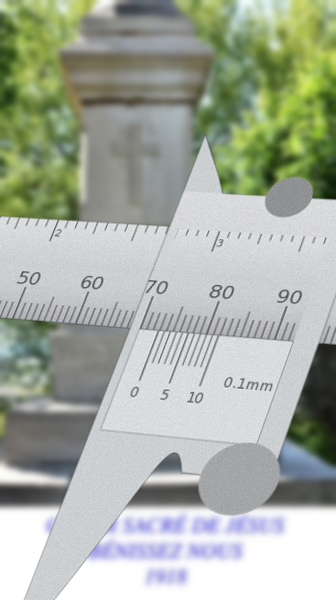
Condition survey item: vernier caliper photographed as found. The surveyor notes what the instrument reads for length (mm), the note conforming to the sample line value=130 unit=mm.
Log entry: value=72.8 unit=mm
